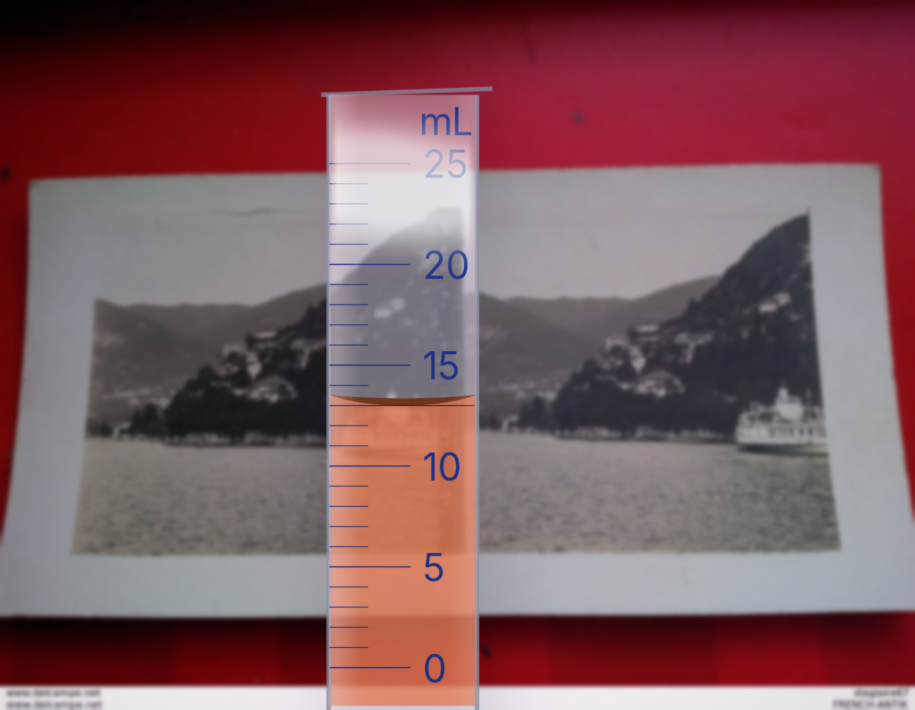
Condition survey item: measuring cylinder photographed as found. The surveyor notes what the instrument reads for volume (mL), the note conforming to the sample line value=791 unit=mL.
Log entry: value=13 unit=mL
